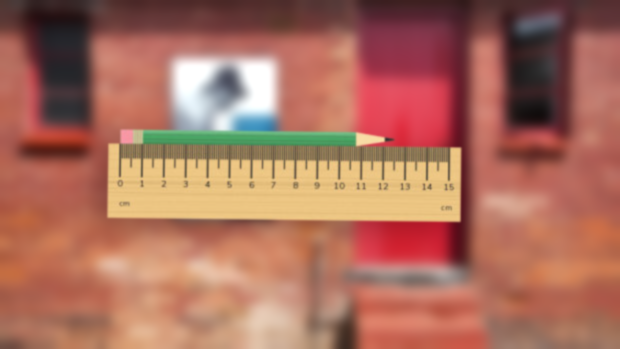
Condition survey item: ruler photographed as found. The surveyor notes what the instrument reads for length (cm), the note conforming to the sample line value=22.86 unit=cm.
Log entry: value=12.5 unit=cm
